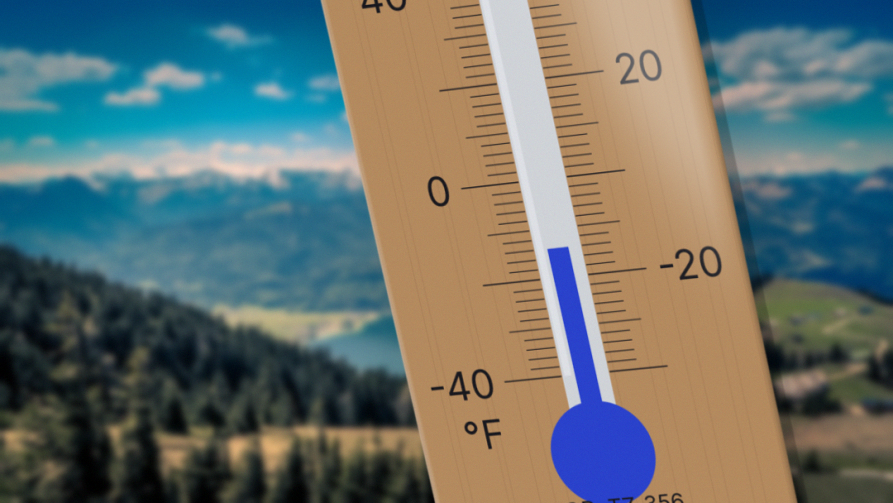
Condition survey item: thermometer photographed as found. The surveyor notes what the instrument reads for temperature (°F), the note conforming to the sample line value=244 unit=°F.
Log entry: value=-14 unit=°F
